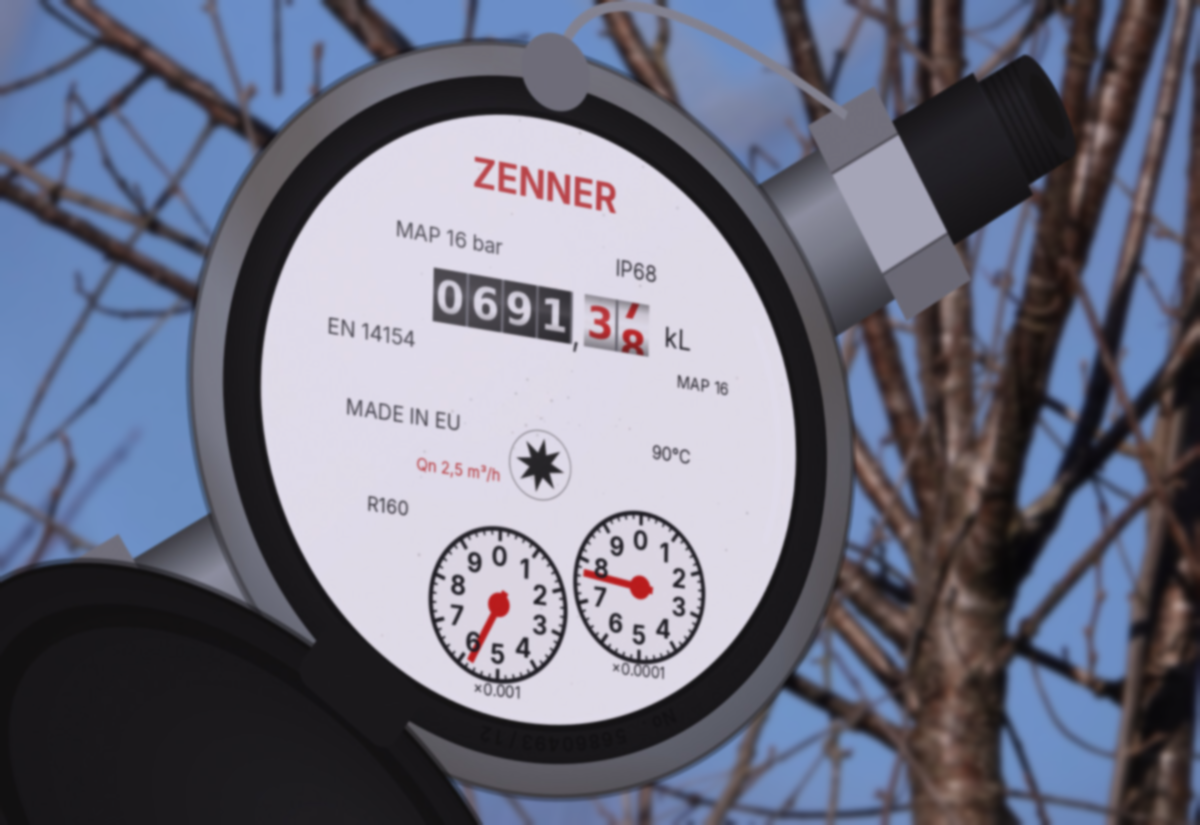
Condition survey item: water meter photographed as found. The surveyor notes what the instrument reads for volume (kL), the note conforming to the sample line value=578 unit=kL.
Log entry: value=691.3757 unit=kL
